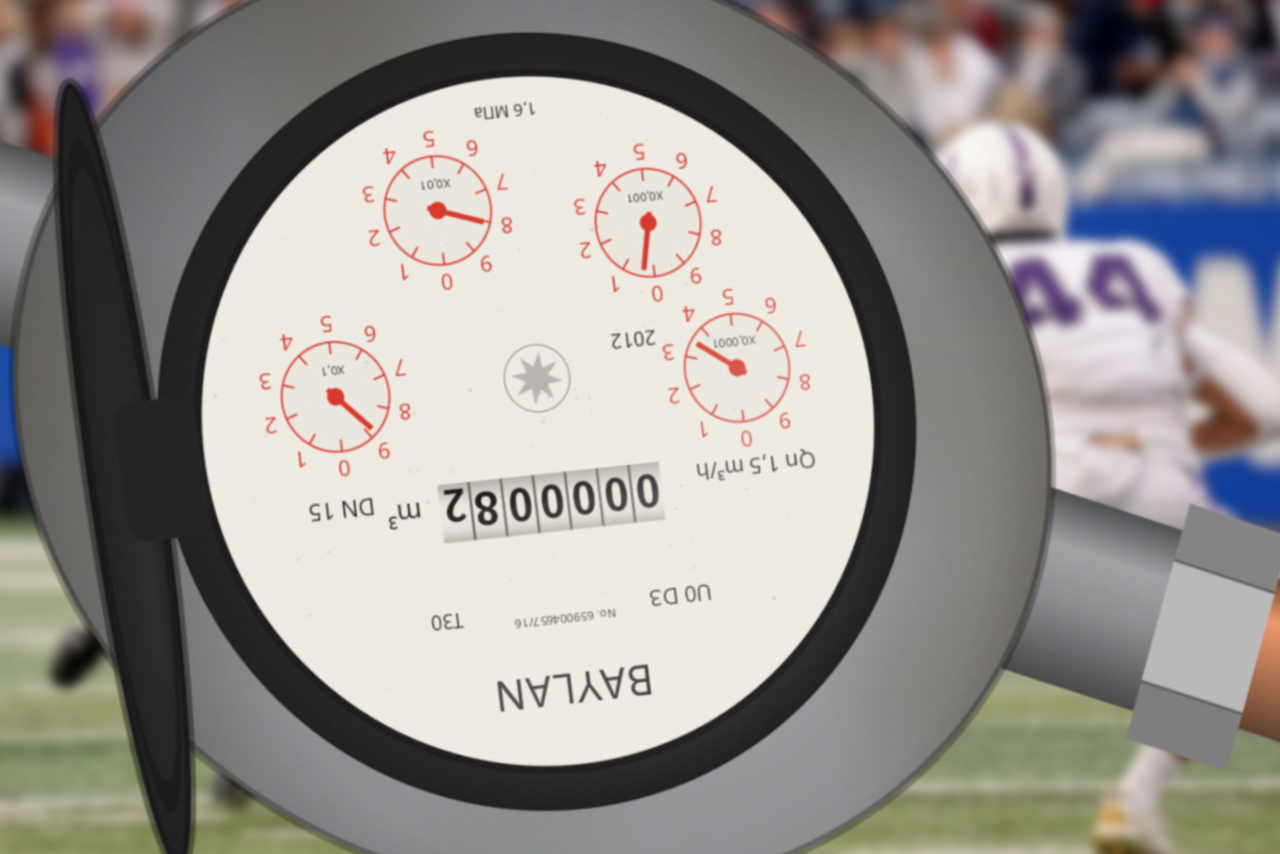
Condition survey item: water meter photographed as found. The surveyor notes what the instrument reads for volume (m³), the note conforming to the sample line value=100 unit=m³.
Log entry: value=81.8803 unit=m³
